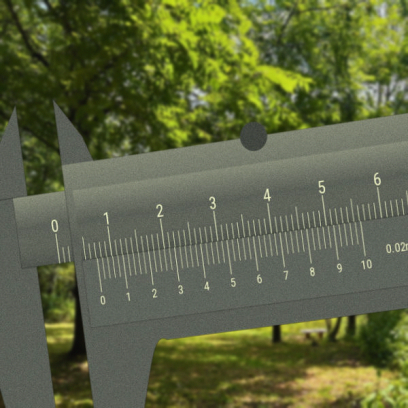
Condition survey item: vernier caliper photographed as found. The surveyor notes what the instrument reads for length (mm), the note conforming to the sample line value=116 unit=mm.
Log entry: value=7.2 unit=mm
